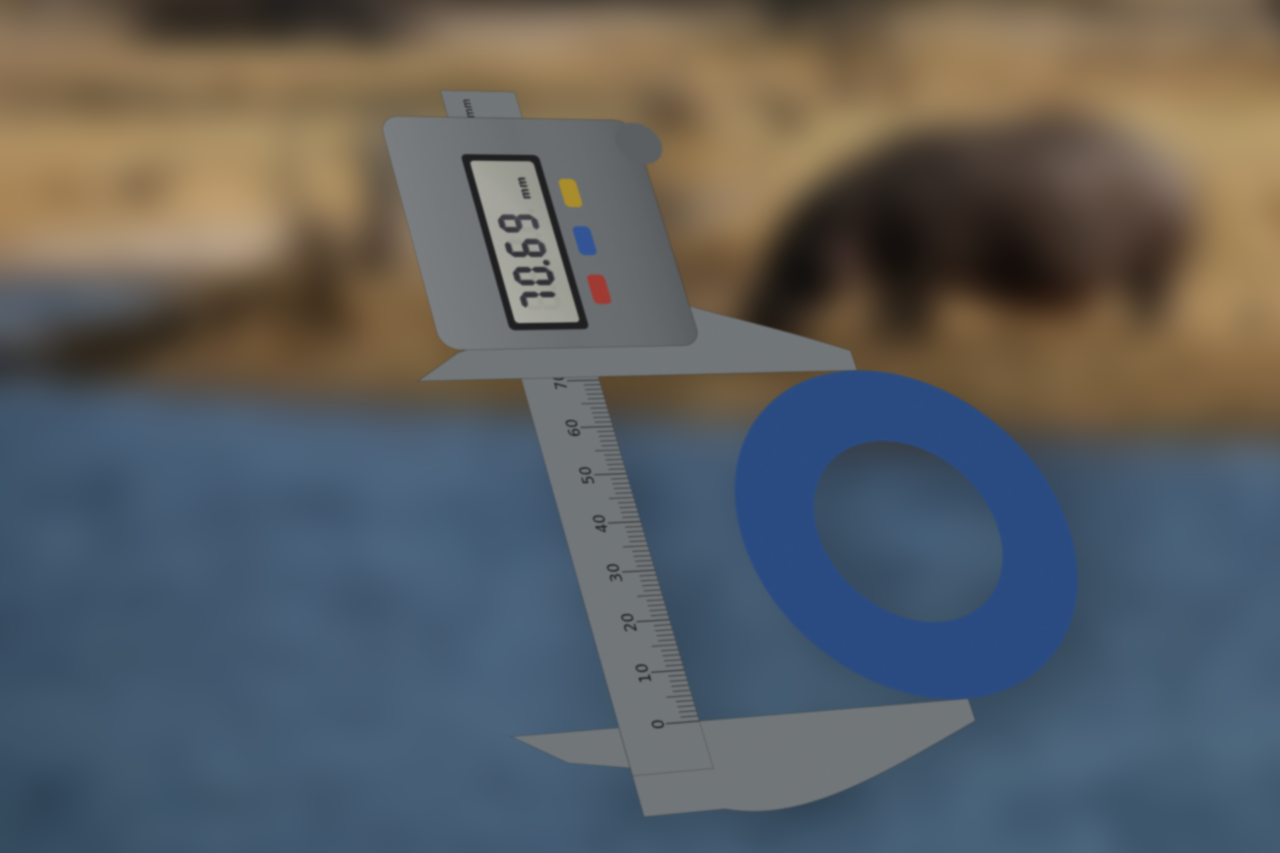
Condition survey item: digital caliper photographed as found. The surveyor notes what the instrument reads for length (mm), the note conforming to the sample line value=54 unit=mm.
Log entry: value=70.69 unit=mm
